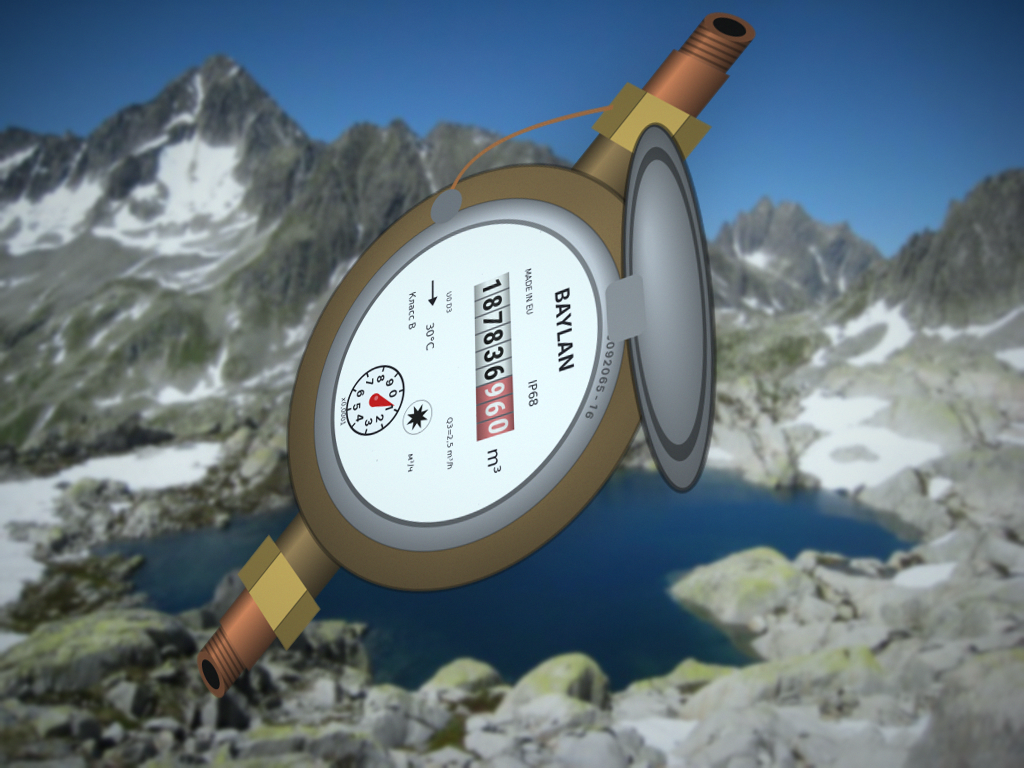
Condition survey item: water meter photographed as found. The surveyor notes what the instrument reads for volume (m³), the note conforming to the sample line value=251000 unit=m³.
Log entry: value=187836.9600 unit=m³
